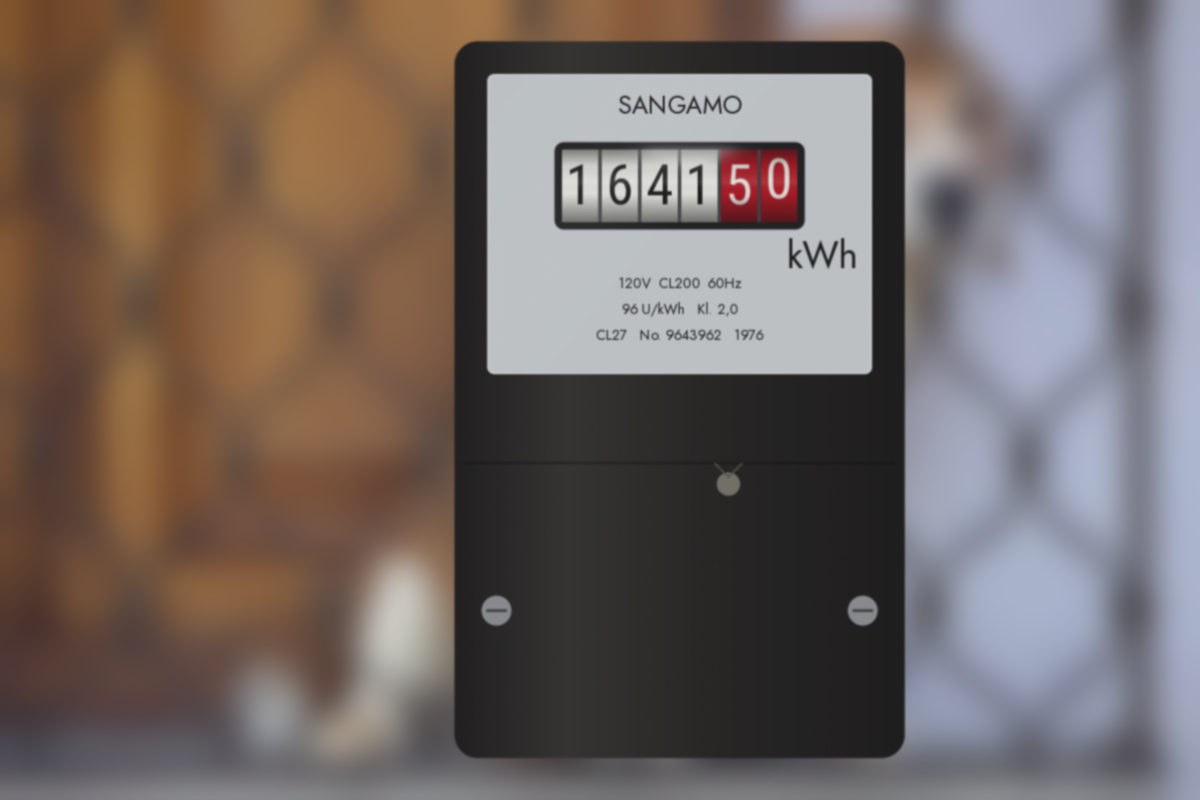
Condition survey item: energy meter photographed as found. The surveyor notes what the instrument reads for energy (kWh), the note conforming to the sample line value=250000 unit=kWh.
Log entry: value=1641.50 unit=kWh
